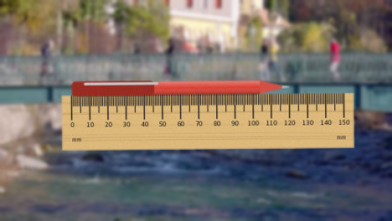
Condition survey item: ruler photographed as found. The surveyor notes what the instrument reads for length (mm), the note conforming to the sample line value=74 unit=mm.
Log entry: value=120 unit=mm
